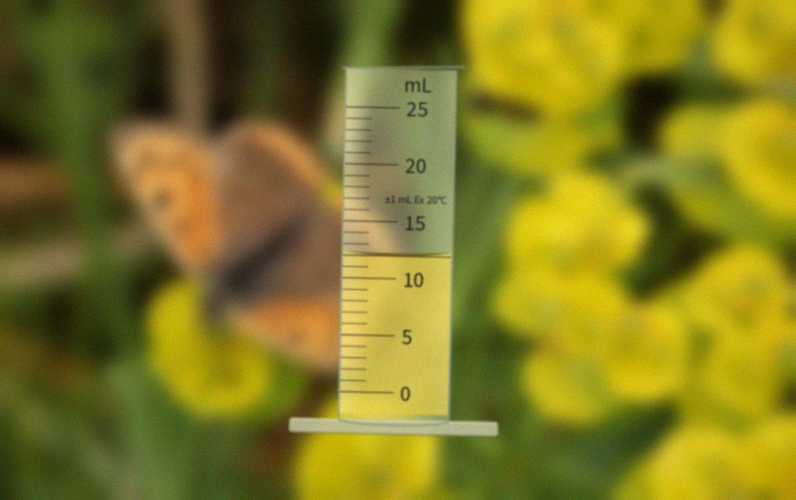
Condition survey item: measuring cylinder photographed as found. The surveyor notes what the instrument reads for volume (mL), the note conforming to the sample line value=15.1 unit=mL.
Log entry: value=12 unit=mL
